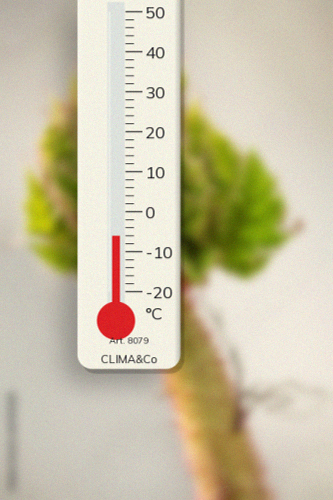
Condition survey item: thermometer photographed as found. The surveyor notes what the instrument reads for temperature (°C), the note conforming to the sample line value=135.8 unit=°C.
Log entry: value=-6 unit=°C
